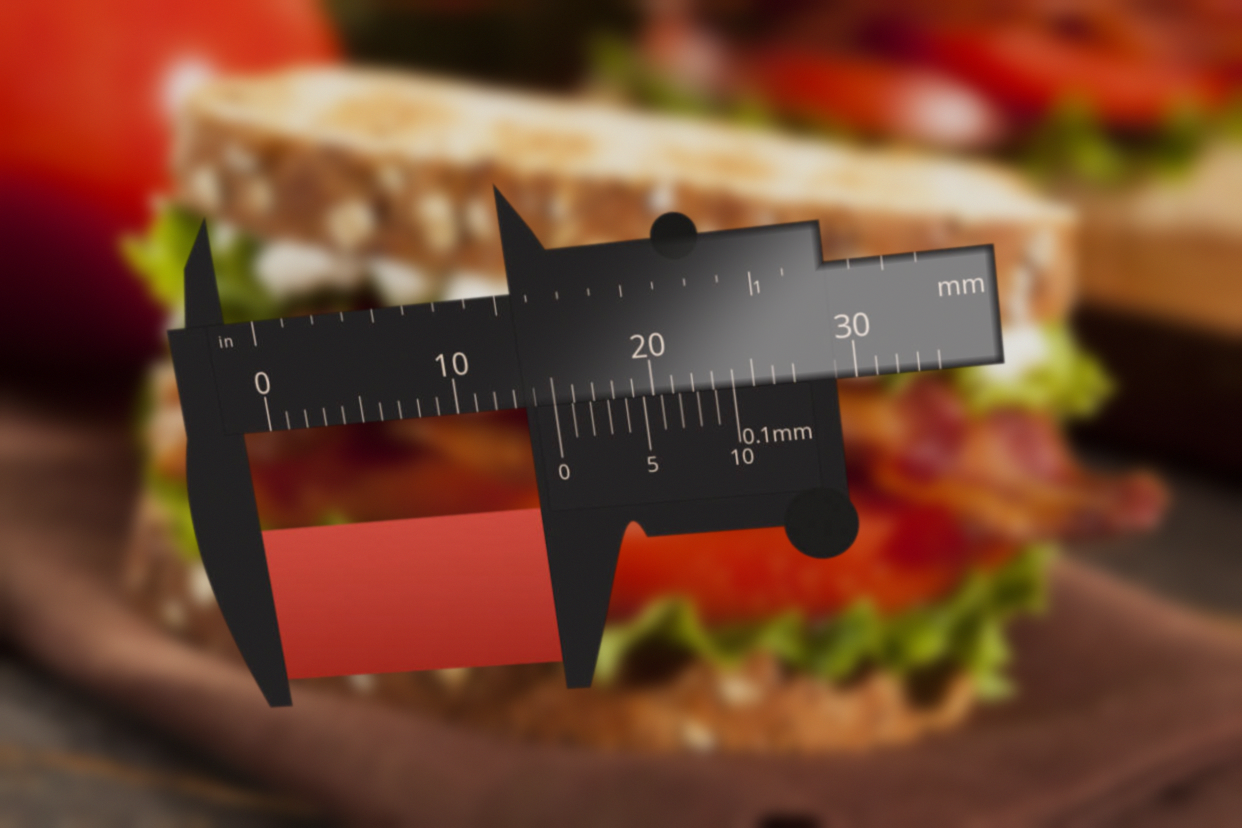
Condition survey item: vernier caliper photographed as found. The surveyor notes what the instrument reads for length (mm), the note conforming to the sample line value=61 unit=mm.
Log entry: value=15.0 unit=mm
